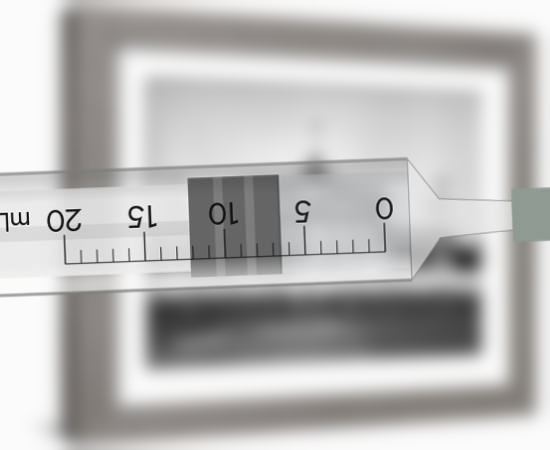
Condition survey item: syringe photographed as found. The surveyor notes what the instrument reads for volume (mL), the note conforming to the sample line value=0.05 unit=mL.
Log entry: value=6.5 unit=mL
